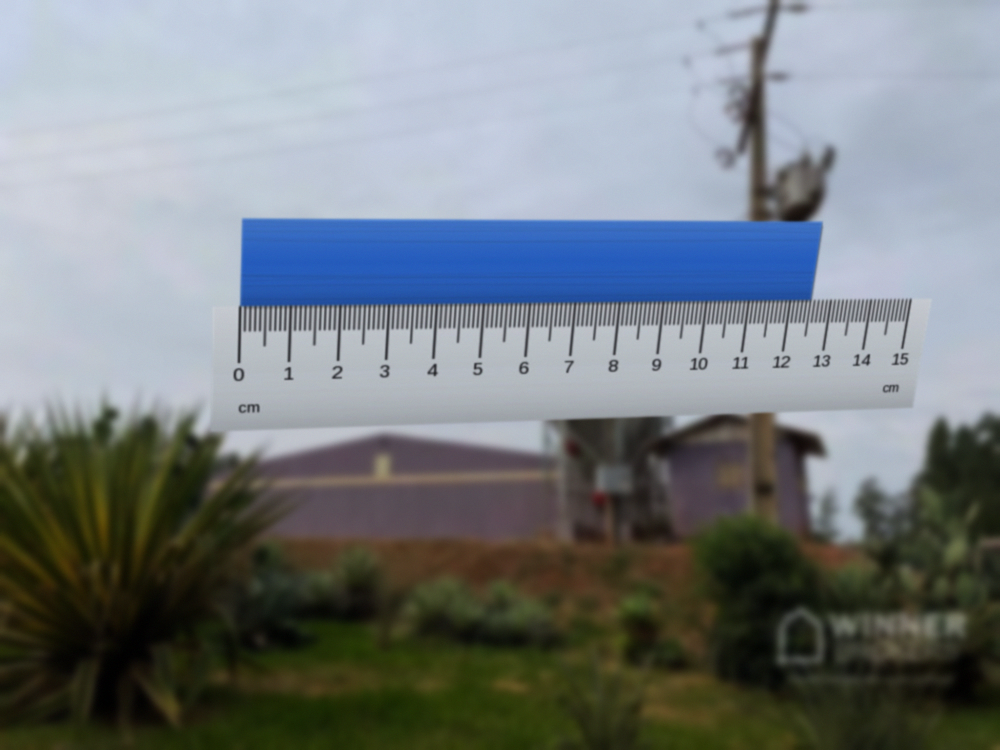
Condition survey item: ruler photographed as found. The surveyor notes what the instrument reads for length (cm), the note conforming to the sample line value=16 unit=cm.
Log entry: value=12.5 unit=cm
